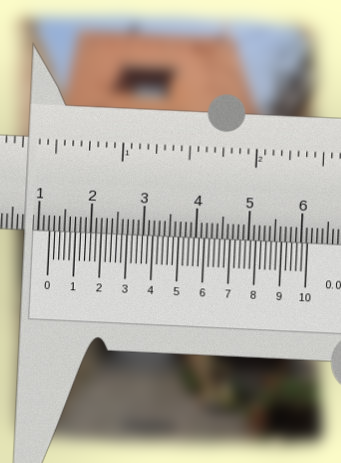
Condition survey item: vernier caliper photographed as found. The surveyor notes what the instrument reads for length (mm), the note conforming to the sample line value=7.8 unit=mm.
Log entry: value=12.2 unit=mm
